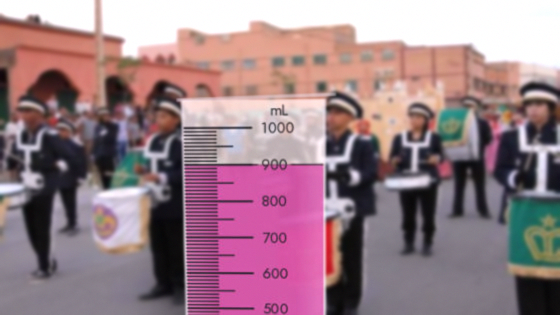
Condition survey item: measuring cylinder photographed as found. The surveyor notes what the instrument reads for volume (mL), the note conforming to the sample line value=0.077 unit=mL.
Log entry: value=900 unit=mL
